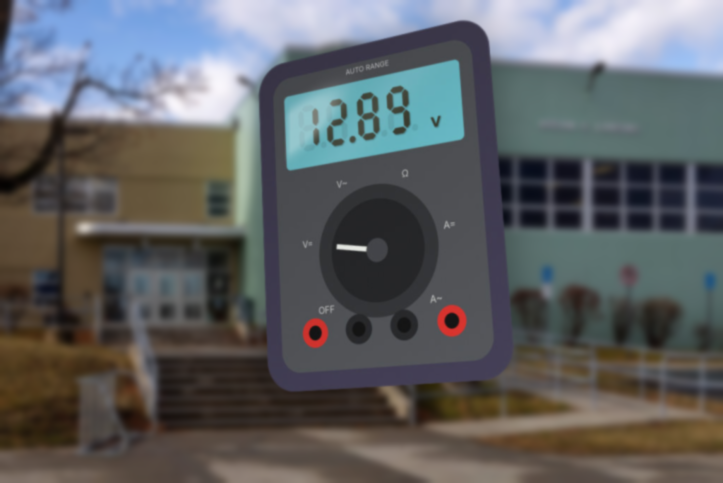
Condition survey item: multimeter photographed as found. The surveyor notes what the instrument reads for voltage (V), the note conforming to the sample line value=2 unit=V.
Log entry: value=12.89 unit=V
